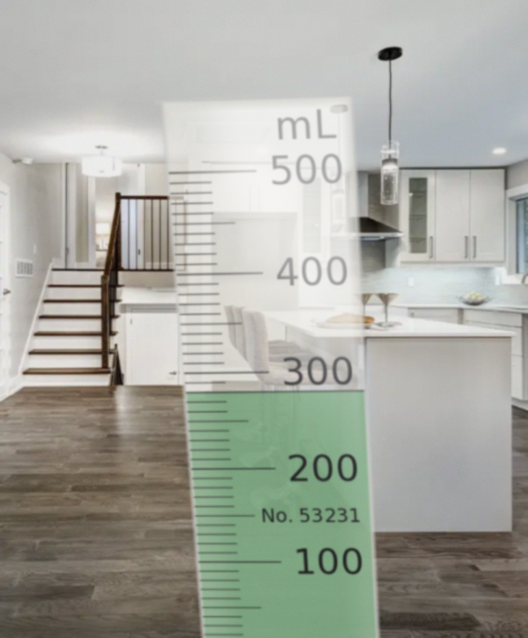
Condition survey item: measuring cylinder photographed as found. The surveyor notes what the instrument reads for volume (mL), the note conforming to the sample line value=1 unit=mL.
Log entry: value=280 unit=mL
